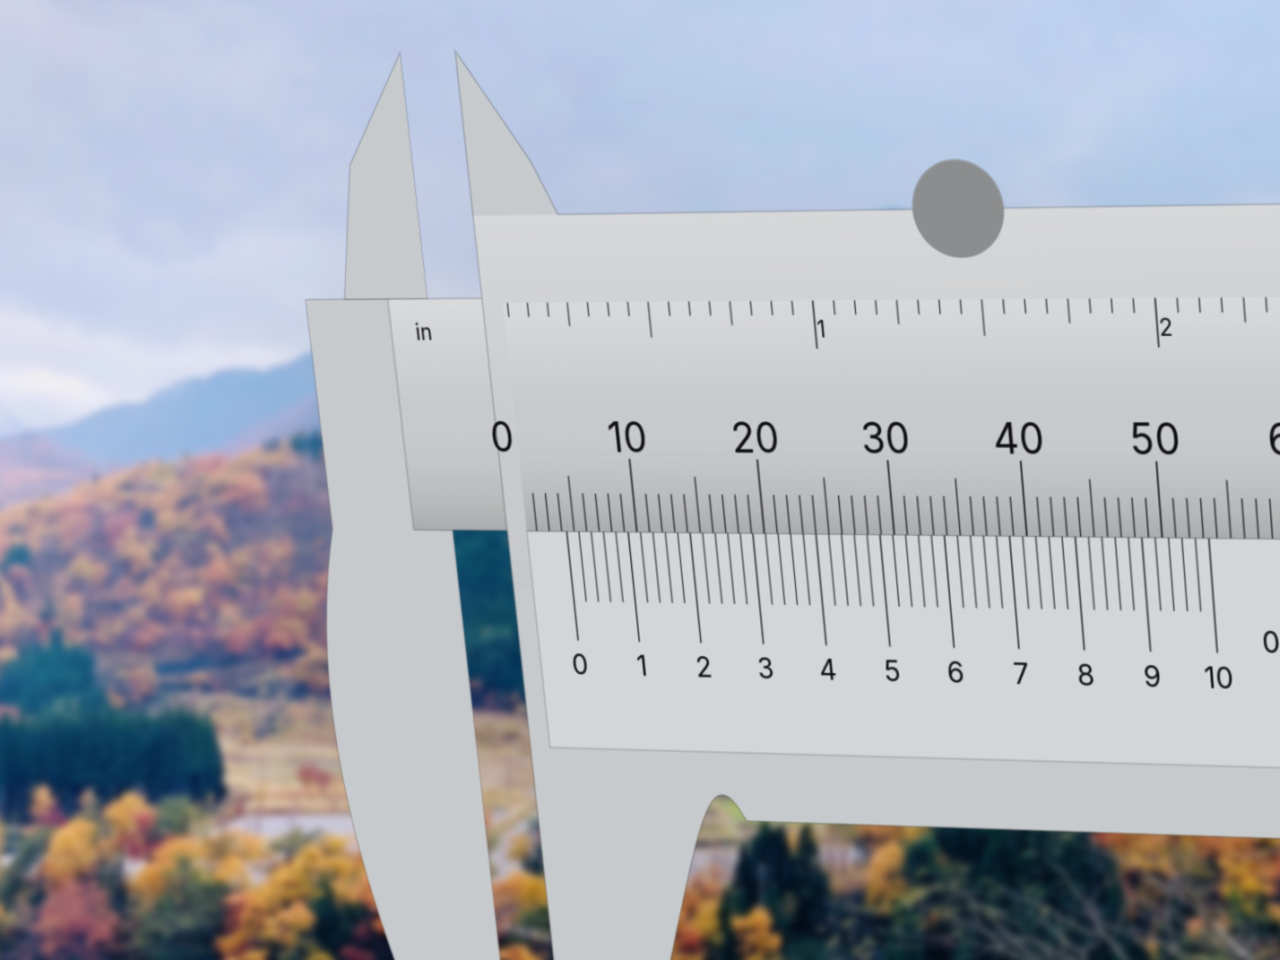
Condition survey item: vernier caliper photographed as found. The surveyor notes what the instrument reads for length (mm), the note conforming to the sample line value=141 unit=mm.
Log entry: value=4.4 unit=mm
